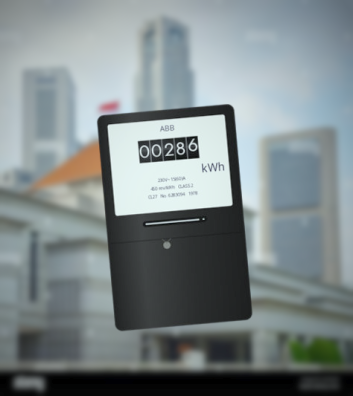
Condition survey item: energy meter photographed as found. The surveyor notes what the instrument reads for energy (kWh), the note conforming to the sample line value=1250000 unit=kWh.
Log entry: value=286 unit=kWh
